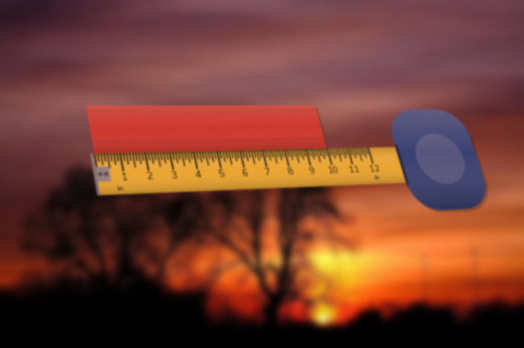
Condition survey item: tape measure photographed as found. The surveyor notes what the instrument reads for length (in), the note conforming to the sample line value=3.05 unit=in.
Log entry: value=10 unit=in
